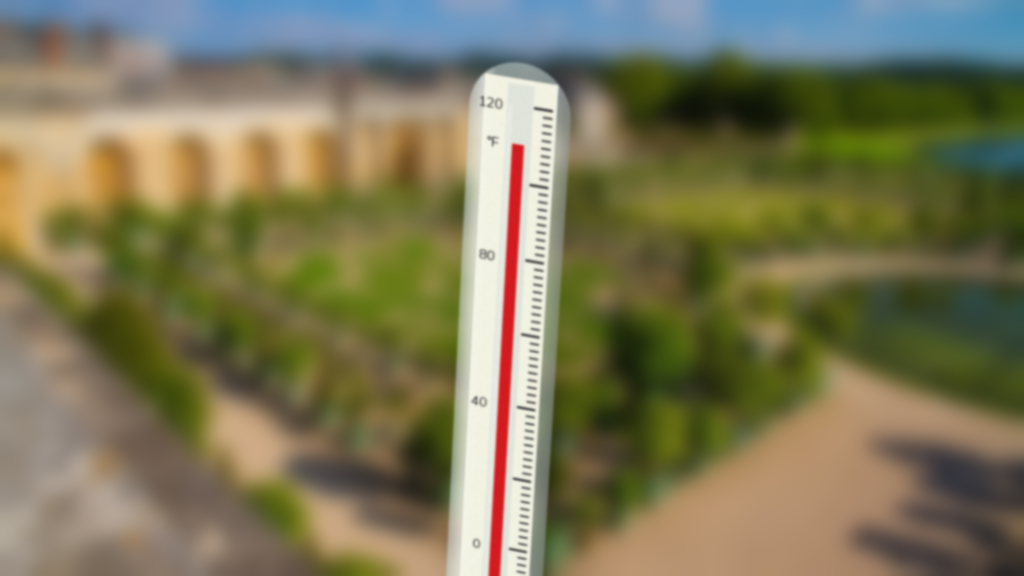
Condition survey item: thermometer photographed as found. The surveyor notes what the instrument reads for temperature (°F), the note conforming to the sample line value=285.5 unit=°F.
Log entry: value=110 unit=°F
